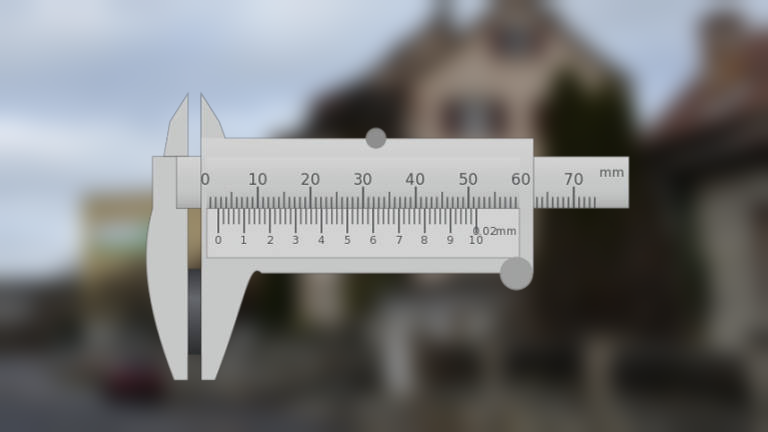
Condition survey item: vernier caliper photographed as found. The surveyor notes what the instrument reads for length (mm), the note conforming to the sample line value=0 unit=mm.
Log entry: value=2.5 unit=mm
